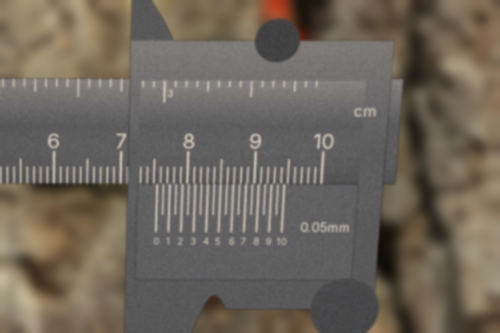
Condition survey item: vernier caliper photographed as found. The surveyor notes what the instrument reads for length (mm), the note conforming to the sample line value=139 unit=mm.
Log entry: value=75.5 unit=mm
